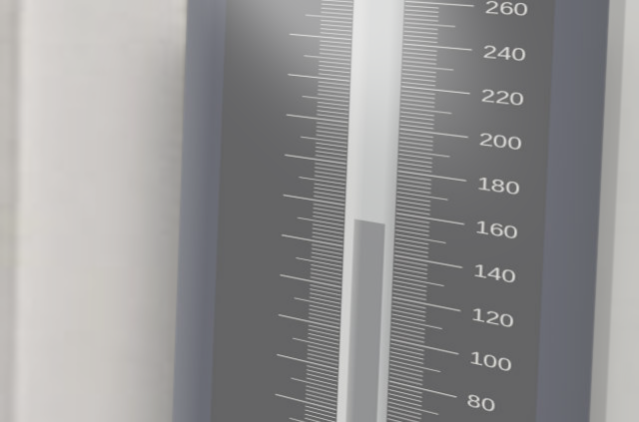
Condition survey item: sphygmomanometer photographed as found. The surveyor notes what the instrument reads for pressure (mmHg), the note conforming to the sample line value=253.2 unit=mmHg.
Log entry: value=154 unit=mmHg
